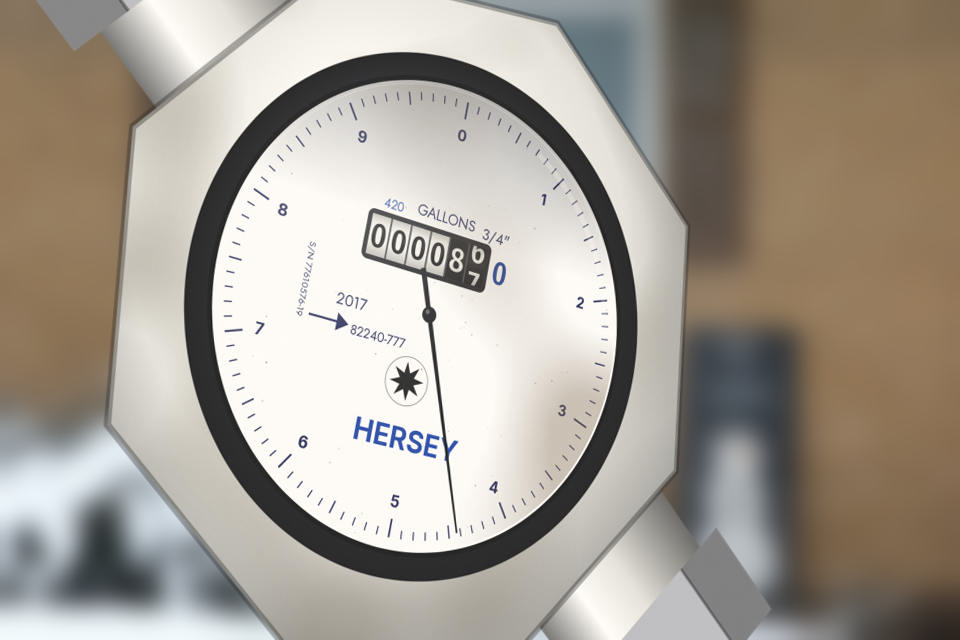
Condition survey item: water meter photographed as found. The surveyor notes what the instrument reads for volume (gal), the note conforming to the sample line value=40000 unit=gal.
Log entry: value=864.4 unit=gal
